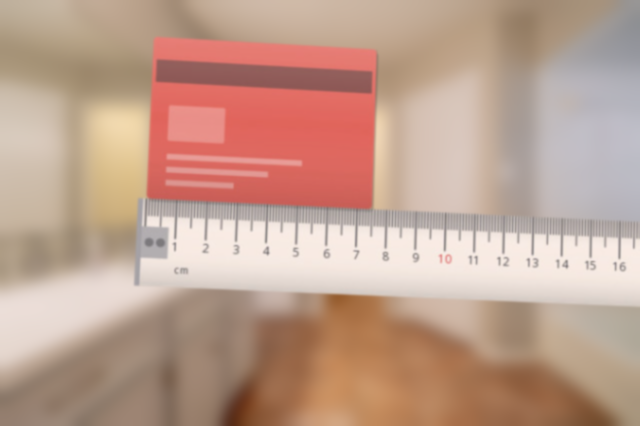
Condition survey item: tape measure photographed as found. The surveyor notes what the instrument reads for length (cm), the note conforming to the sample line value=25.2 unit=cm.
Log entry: value=7.5 unit=cm
